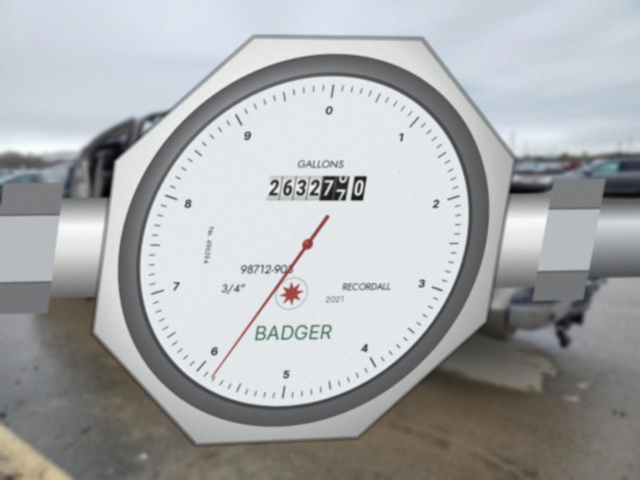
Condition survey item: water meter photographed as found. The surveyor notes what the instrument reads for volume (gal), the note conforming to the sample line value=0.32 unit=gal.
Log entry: value=2632765.8 unit=gal
